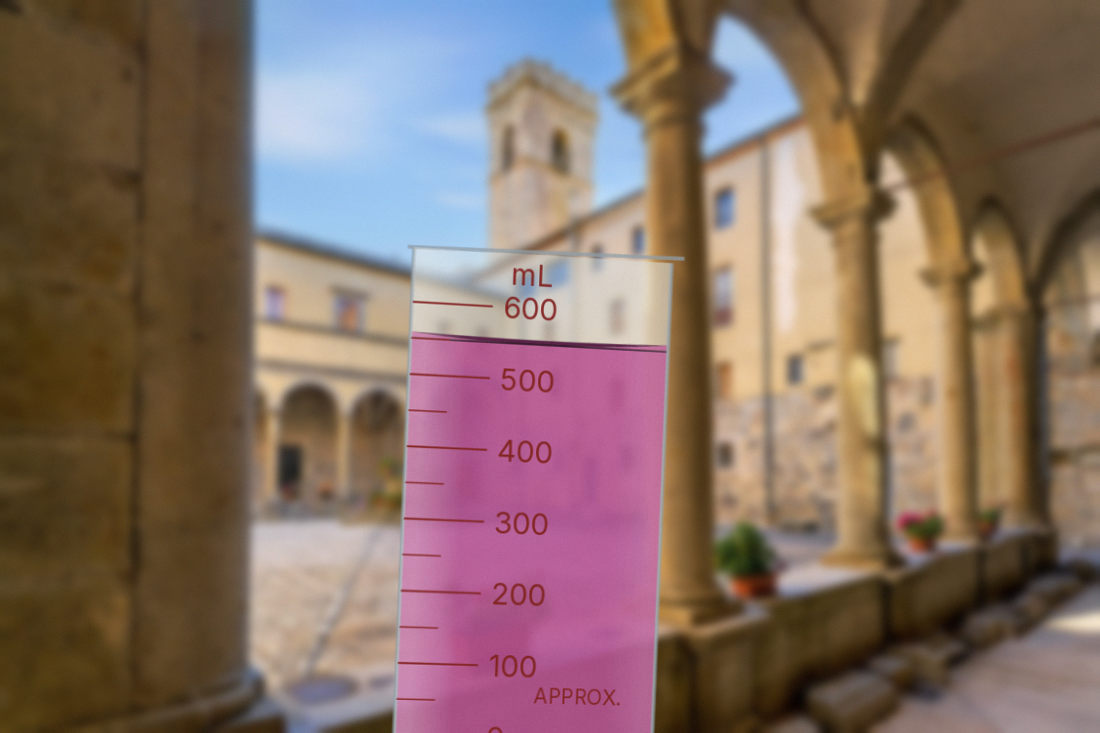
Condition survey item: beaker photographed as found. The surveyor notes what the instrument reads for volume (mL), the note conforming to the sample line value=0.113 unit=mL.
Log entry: value=550 unit=mL
